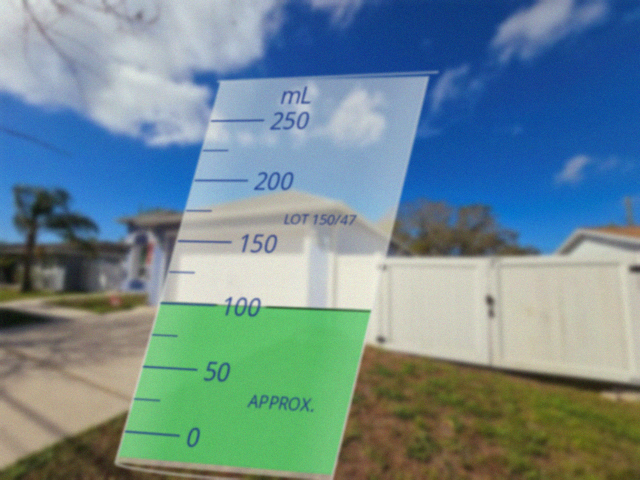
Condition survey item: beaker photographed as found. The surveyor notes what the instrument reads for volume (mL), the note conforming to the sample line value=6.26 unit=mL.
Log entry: value=100 unit=mL
